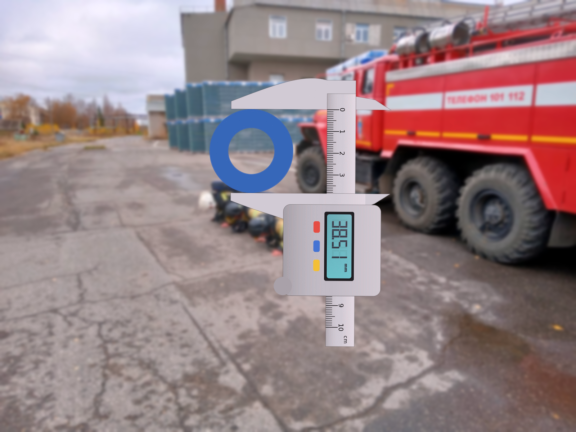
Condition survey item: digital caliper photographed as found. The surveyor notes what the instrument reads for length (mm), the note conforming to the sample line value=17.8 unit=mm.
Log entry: value=38.51 unit=mm
